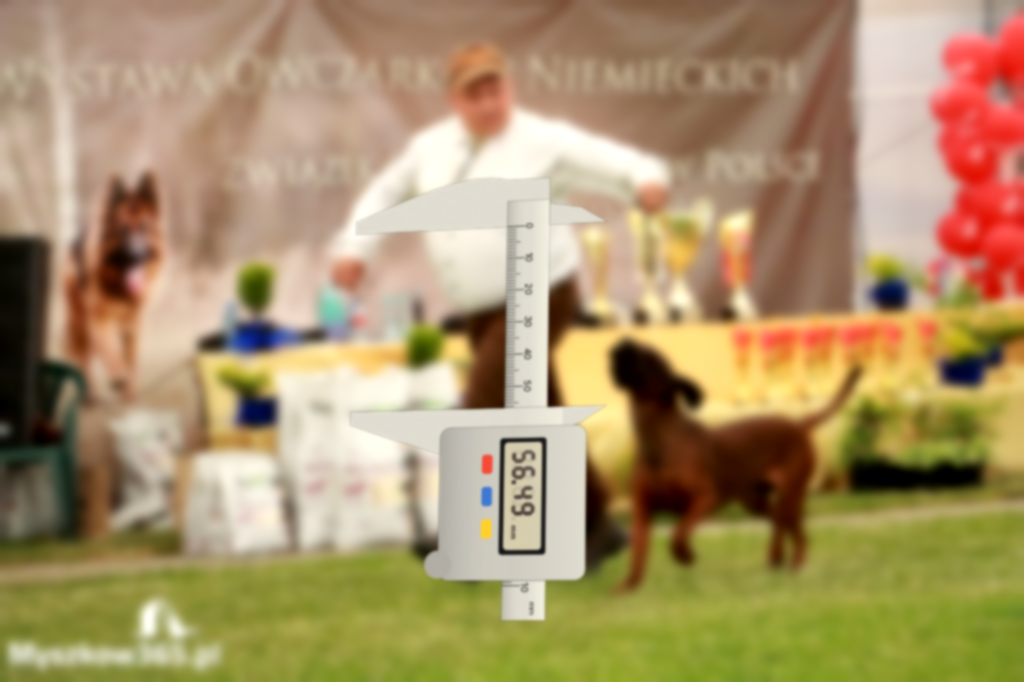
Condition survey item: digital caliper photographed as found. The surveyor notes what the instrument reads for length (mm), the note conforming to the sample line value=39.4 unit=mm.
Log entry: value=56.49 unit=mm
